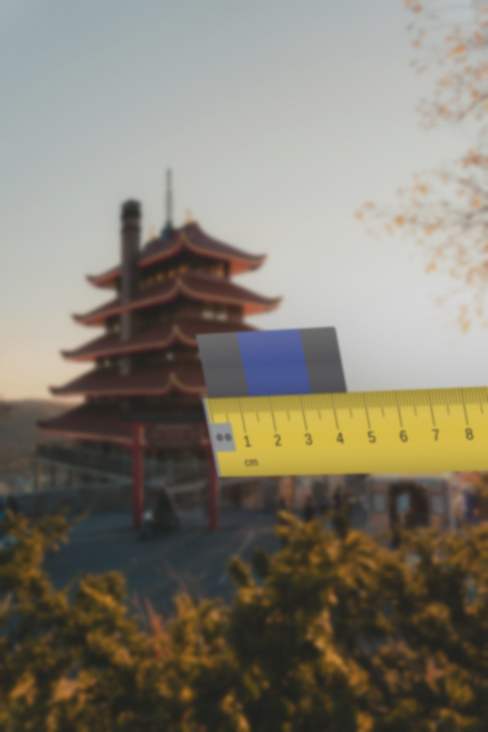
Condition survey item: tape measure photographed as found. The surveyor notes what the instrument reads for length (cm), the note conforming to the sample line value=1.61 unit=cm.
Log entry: value=4.5 unit=cm
